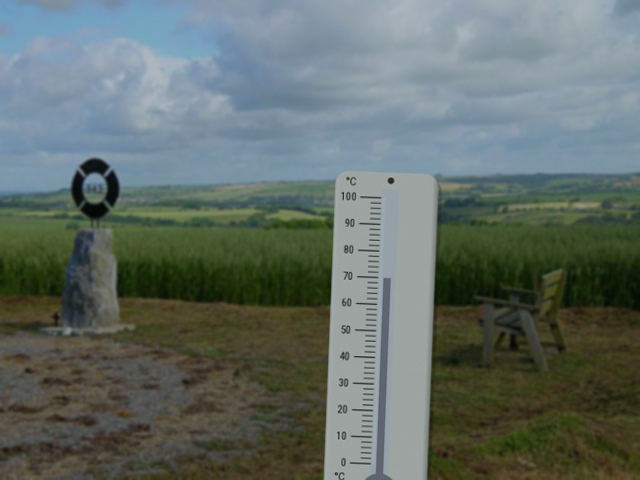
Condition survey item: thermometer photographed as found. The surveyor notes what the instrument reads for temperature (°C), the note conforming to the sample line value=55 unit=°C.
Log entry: value=70 unit=°C
